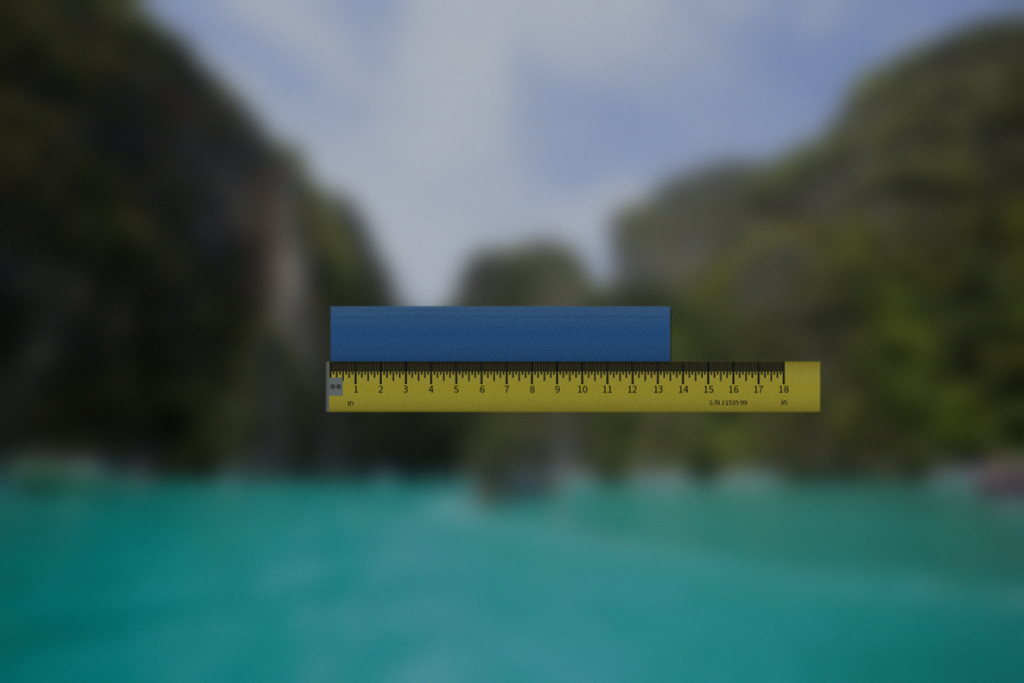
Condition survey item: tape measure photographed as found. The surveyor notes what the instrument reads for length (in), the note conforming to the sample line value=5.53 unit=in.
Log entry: value=13.5 unit=in
